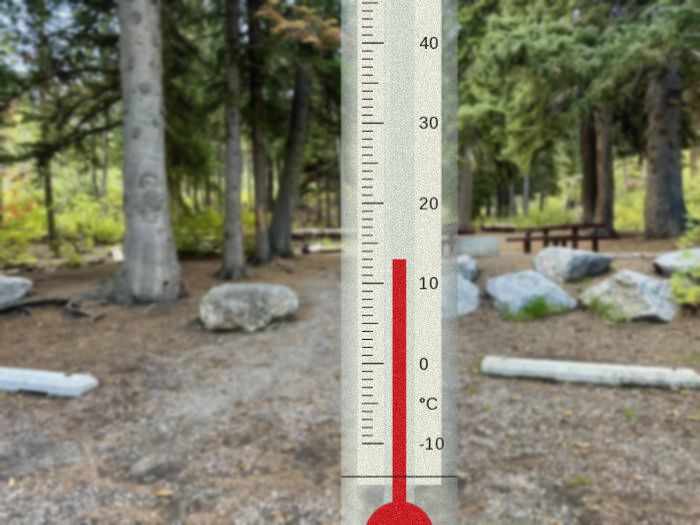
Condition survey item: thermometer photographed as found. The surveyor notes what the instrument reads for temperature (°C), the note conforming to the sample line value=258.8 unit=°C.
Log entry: value=13 unit=°C
